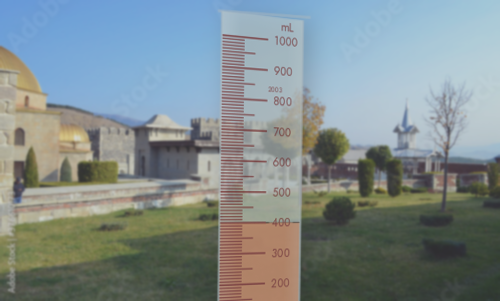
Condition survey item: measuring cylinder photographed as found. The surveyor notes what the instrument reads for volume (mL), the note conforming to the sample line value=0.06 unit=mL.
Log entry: value=400 unit=mL
